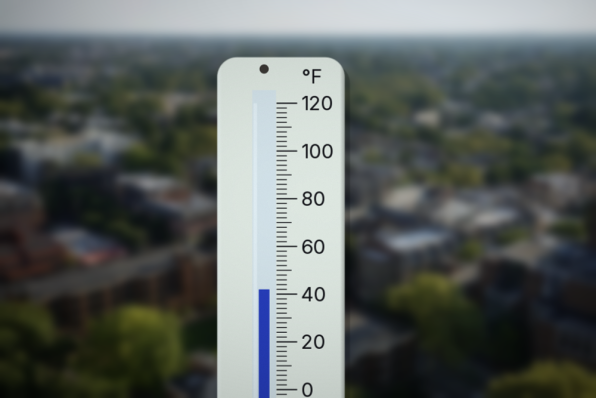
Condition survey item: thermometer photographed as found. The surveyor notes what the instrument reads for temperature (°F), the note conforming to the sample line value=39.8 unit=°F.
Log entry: value=42 unit=°F
